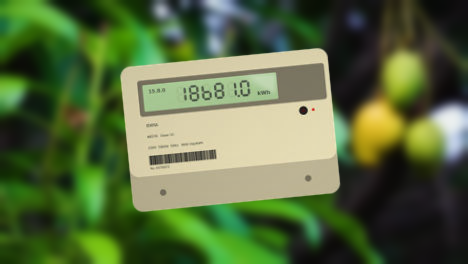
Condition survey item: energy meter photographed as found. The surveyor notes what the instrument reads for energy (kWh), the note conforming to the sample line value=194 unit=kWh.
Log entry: value=18681.0 unit=kWh
